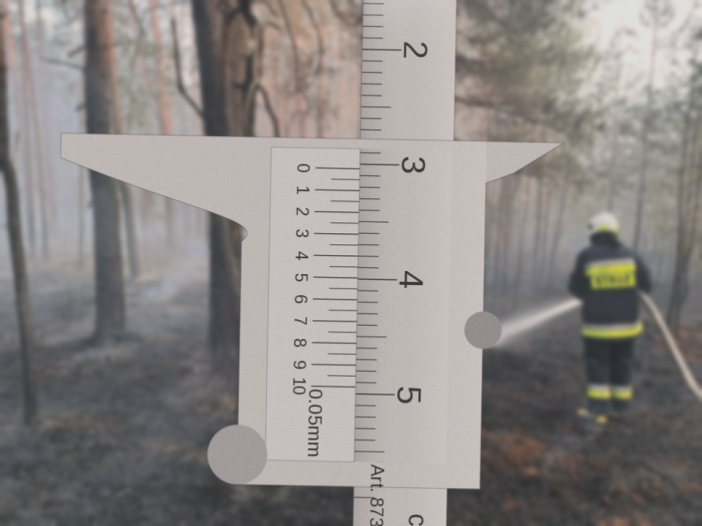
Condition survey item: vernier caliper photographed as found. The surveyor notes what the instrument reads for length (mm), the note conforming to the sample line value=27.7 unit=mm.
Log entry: value=30.4 unit=mm
